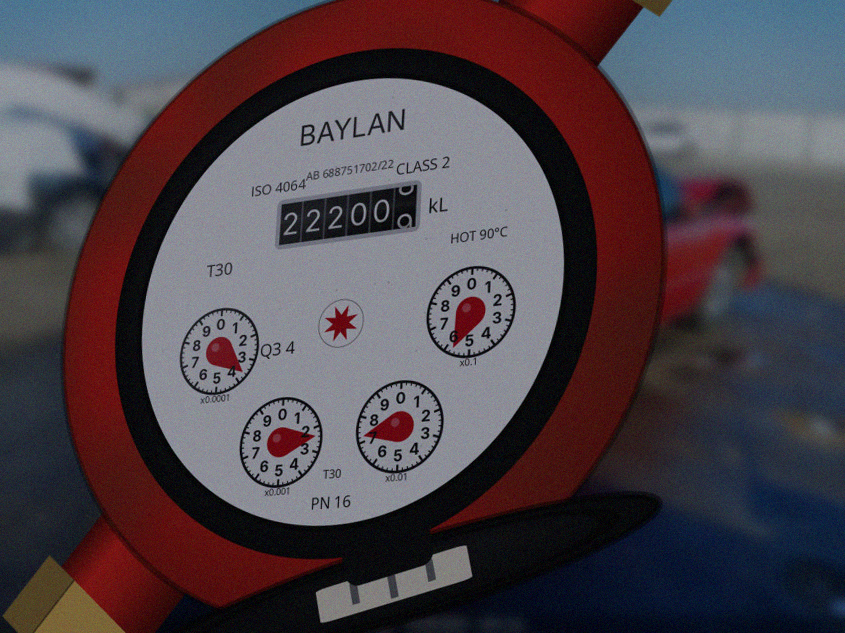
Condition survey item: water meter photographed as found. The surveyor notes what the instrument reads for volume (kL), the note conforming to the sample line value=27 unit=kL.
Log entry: value=222008.5723 unit=kL
